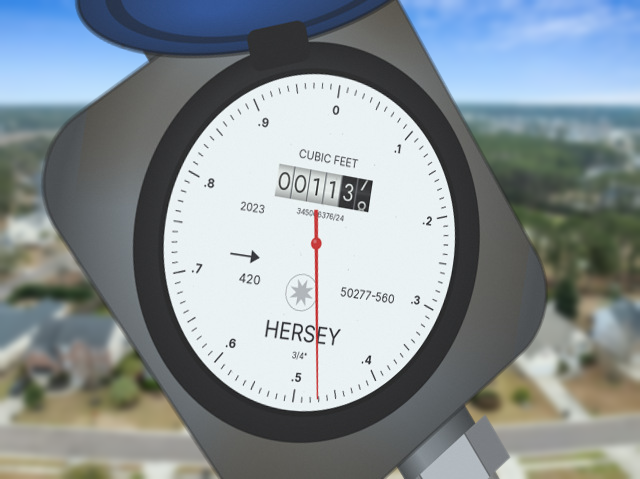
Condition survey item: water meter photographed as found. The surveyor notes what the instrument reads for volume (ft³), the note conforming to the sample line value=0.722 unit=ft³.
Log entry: value=1137.47 unit=ft³
